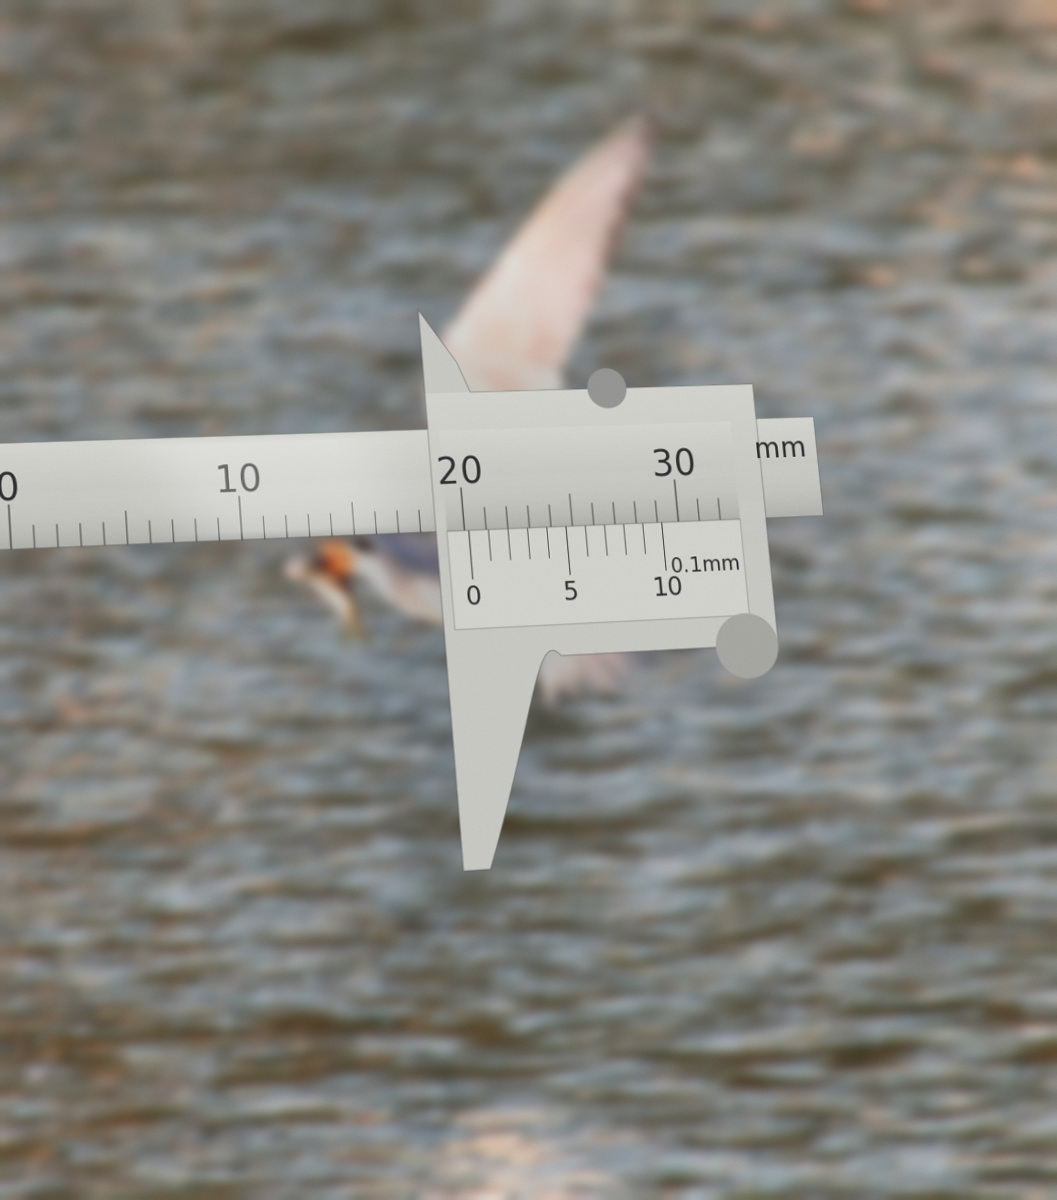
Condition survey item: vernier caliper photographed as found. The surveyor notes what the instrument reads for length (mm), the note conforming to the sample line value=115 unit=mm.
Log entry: value=20.2 unit=mm
